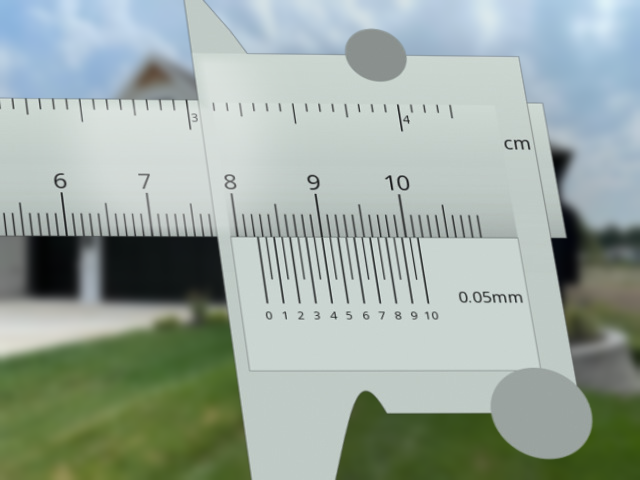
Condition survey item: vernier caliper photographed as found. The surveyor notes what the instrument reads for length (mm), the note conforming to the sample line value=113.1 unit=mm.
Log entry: value=82.4 unit=mm
